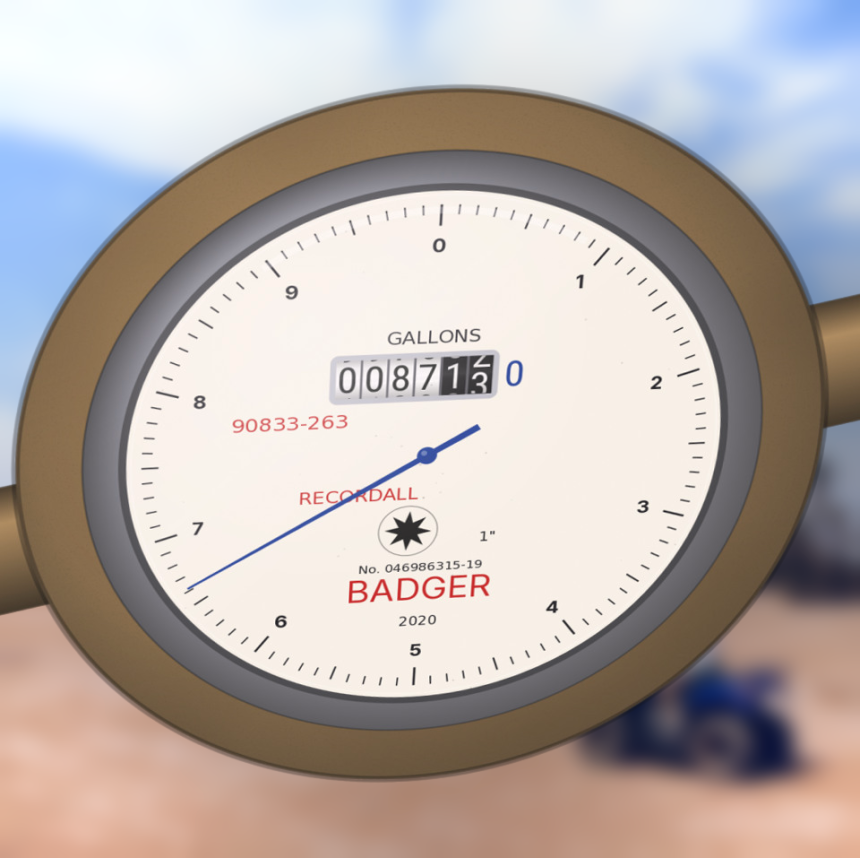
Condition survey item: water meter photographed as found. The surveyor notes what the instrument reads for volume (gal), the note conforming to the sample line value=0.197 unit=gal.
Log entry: value=87126.6 unit=gal
